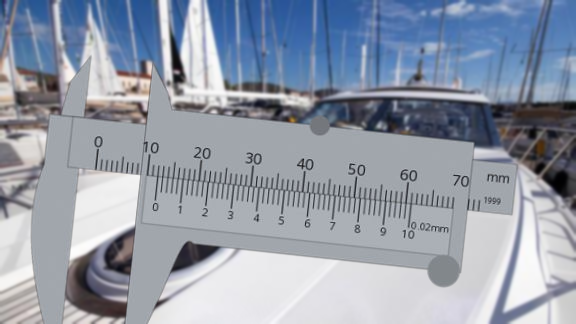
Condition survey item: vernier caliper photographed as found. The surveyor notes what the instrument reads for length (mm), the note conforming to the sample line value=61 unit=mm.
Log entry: value=12.0 unit=mm
